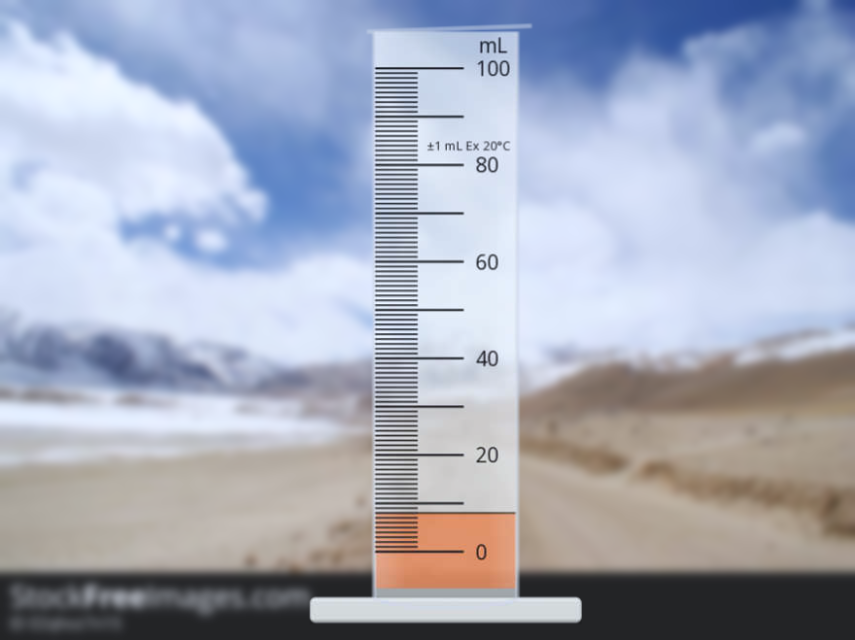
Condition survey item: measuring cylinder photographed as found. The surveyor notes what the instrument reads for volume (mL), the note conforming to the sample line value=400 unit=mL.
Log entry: value=8 unit=mL
